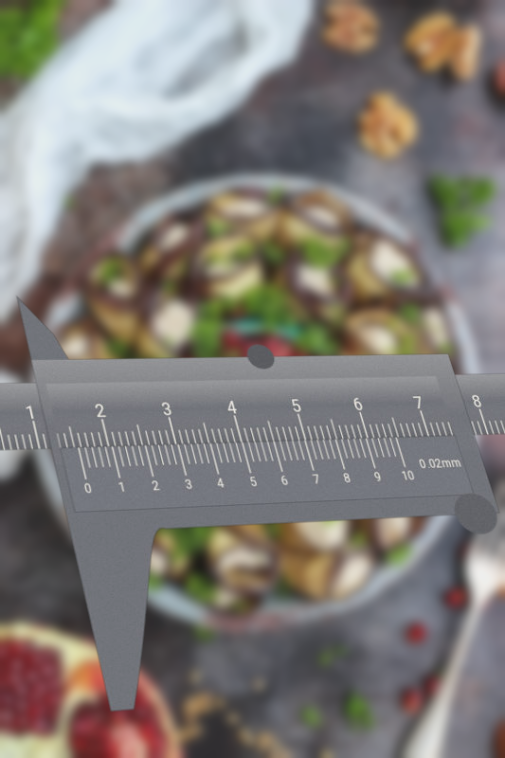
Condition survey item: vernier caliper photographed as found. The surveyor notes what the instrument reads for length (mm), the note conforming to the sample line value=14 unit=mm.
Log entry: value=15.6 unit=mm
